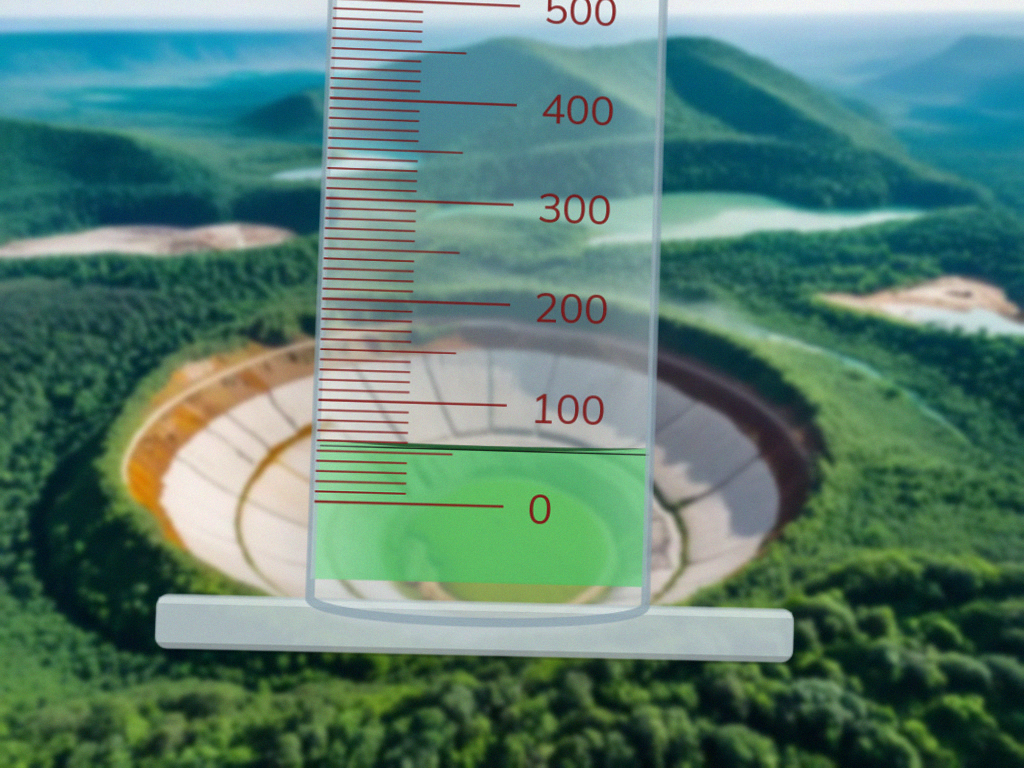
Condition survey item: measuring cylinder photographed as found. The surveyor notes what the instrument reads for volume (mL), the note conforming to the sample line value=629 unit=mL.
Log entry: value=55 unit=mL
